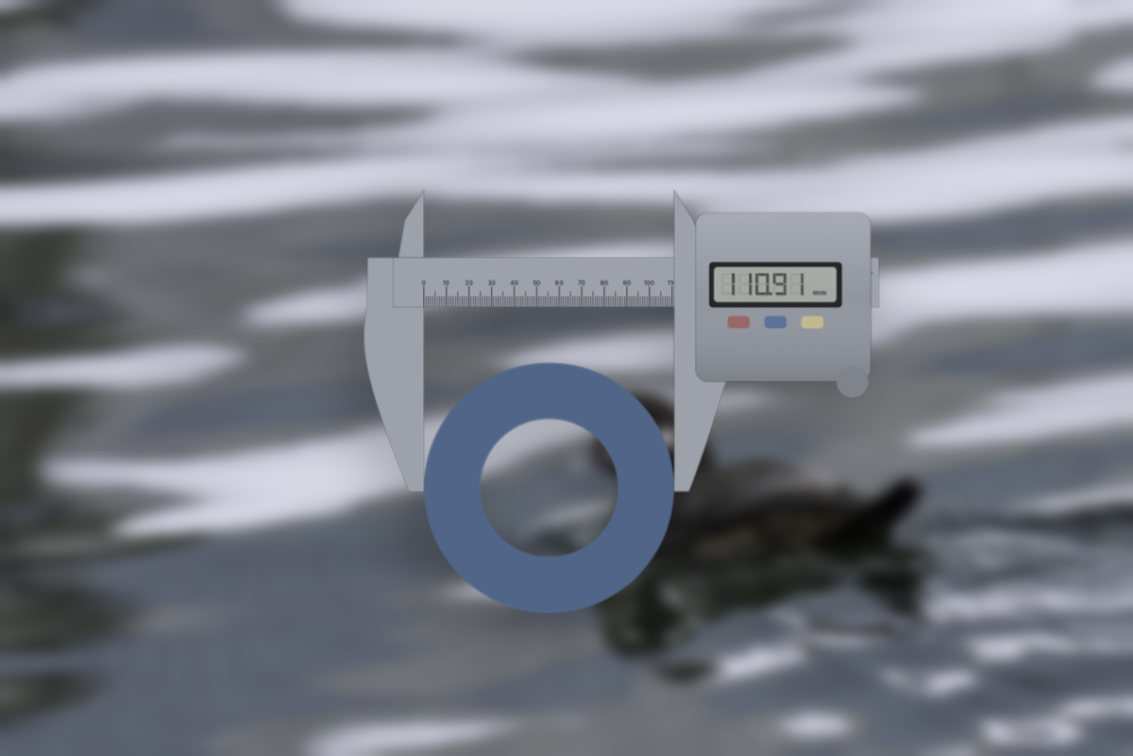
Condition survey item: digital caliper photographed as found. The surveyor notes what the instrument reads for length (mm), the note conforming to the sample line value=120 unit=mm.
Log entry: value=110.91 unit=mm
